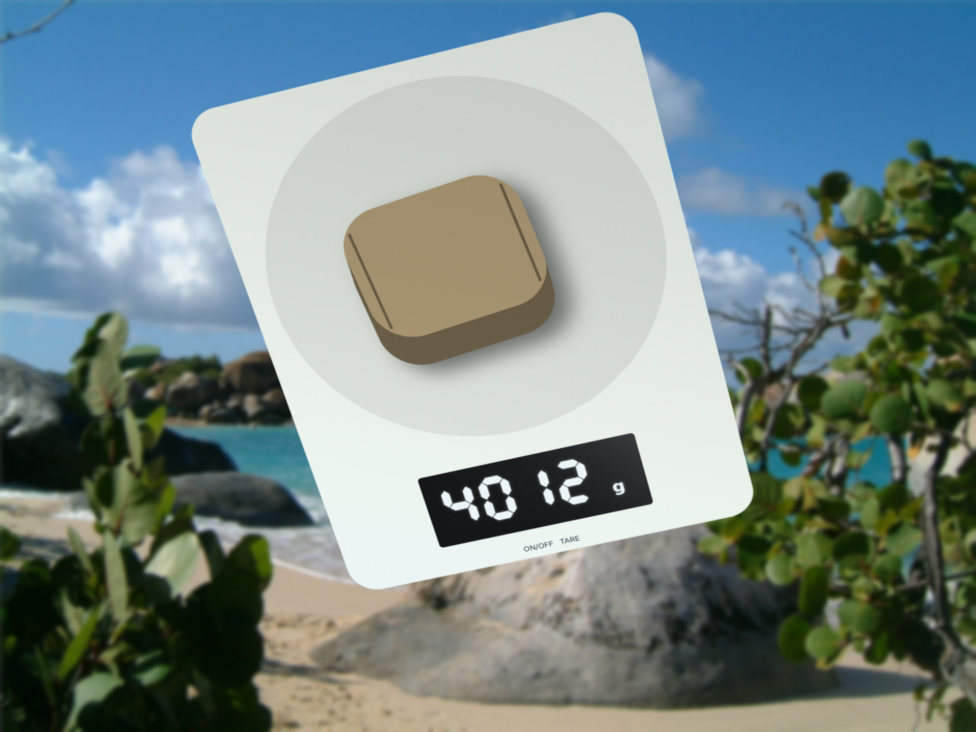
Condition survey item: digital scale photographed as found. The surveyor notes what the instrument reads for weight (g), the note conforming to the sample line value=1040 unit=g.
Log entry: value=4012 unit=g
